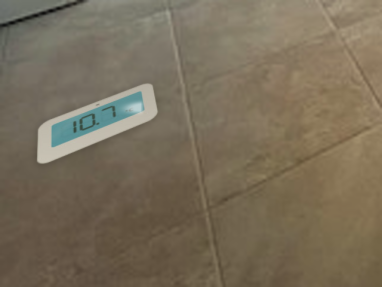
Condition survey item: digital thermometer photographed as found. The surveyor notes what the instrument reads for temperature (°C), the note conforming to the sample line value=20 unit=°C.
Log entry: value=10.7 unit=°C
